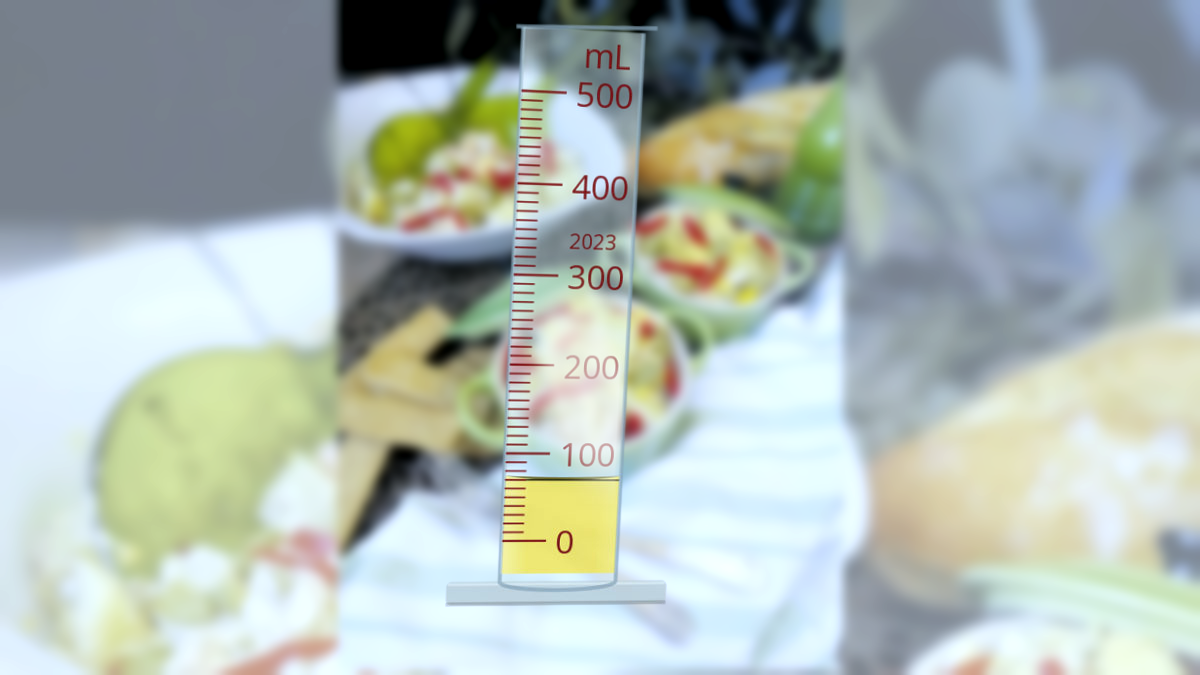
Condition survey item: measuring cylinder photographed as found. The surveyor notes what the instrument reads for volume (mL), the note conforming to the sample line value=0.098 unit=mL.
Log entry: value=70 unit=mL
